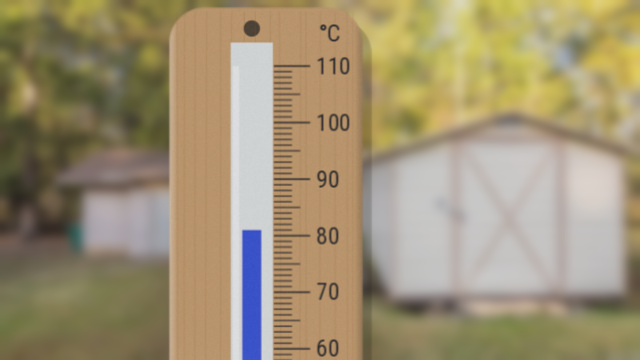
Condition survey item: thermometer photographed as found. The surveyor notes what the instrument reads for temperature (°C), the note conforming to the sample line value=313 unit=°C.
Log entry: value=81 unit=°C
